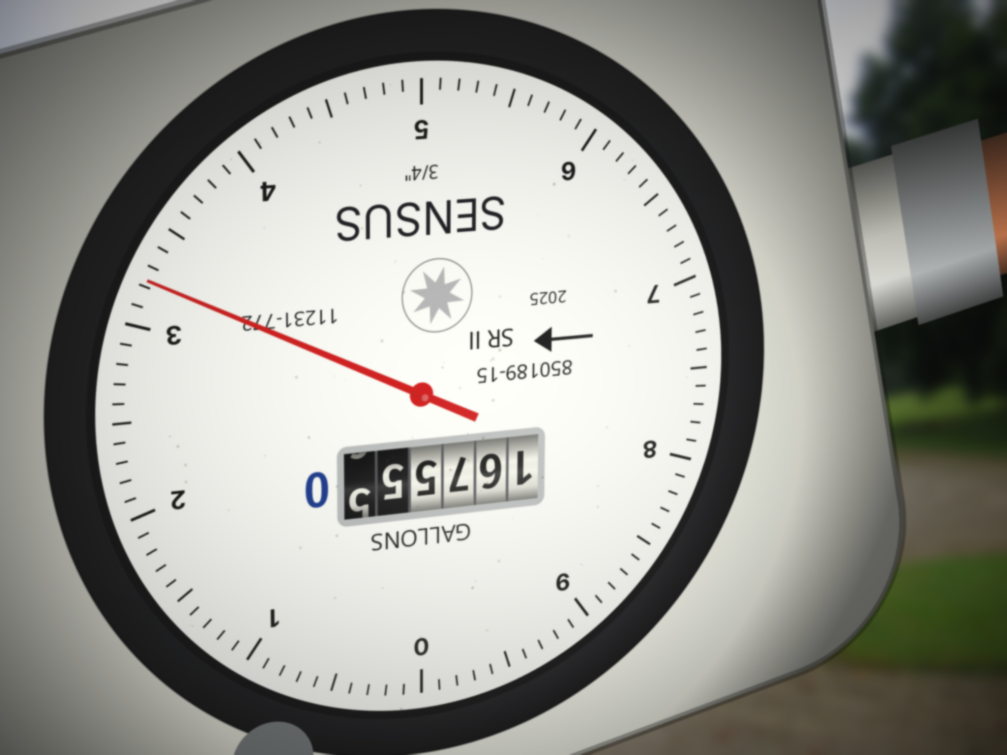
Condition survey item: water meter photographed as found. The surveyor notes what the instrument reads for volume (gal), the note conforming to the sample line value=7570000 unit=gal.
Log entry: value=1675553.2 unit=gal
